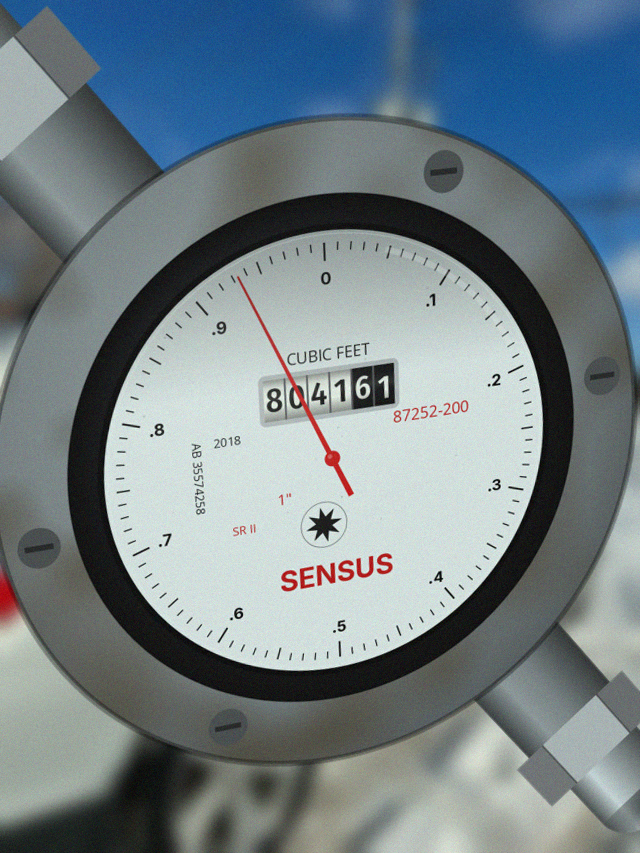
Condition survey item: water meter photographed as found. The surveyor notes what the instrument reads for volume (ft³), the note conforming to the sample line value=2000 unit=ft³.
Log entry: value=804160.93 unit=ft³
